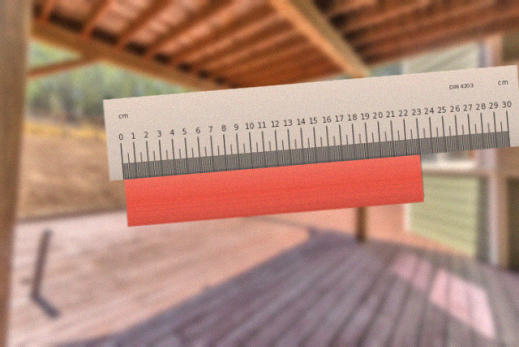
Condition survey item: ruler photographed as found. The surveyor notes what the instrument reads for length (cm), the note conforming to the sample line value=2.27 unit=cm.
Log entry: value=23 unit=cm
